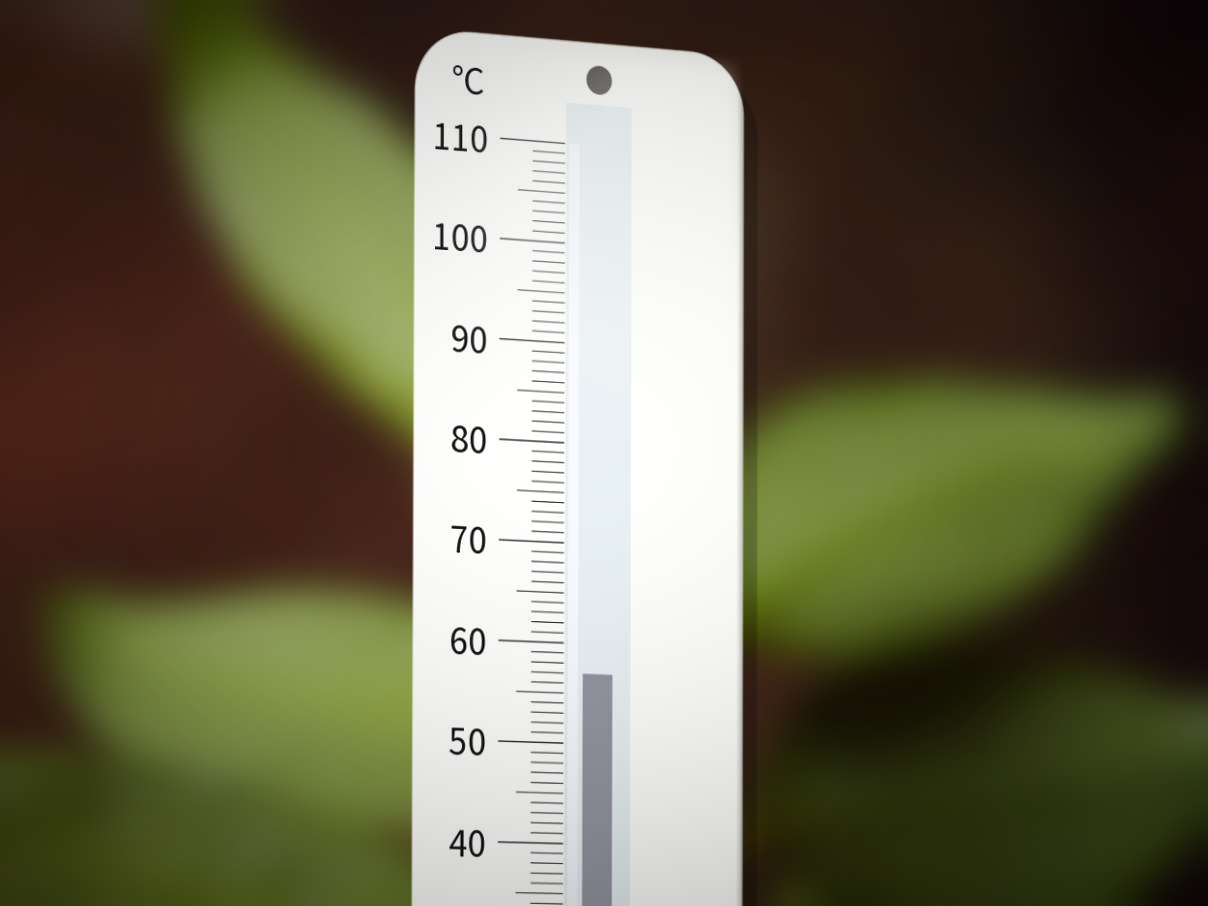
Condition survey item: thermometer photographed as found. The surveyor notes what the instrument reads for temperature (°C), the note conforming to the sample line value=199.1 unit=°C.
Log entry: value=57 unit=°C
